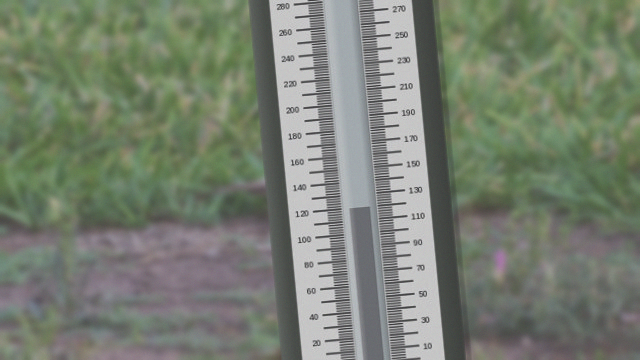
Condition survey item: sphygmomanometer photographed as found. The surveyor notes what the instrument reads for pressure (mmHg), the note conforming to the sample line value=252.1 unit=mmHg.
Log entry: value=120 unit=mmHg
